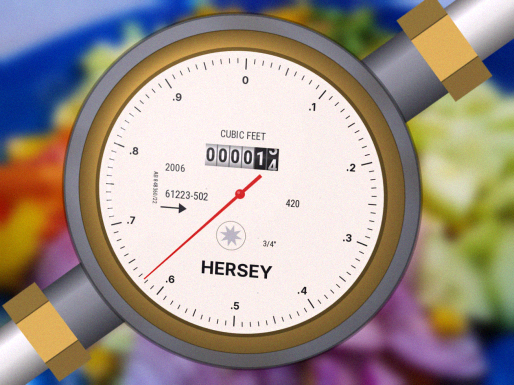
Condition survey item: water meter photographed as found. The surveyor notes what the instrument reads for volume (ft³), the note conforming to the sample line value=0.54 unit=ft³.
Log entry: value=13.62 unit=ft³
